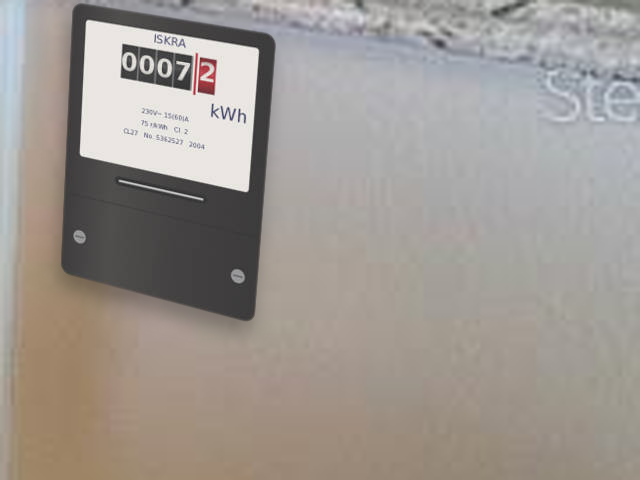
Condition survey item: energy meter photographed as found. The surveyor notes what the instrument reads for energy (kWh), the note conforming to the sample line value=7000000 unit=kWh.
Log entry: value=7.2 unit=kWh
